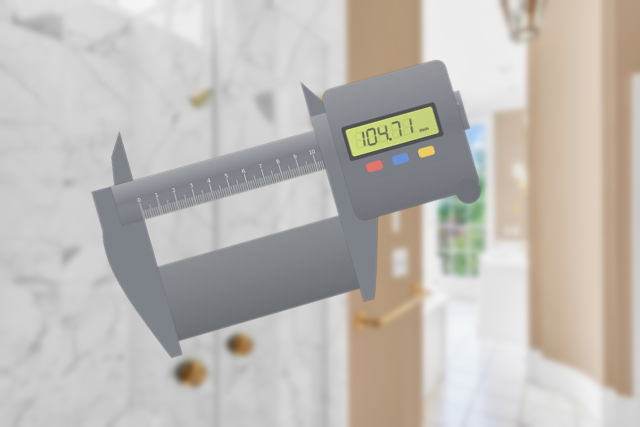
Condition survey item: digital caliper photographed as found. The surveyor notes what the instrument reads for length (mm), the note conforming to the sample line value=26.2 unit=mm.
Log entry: value=104.71 unit=mm
